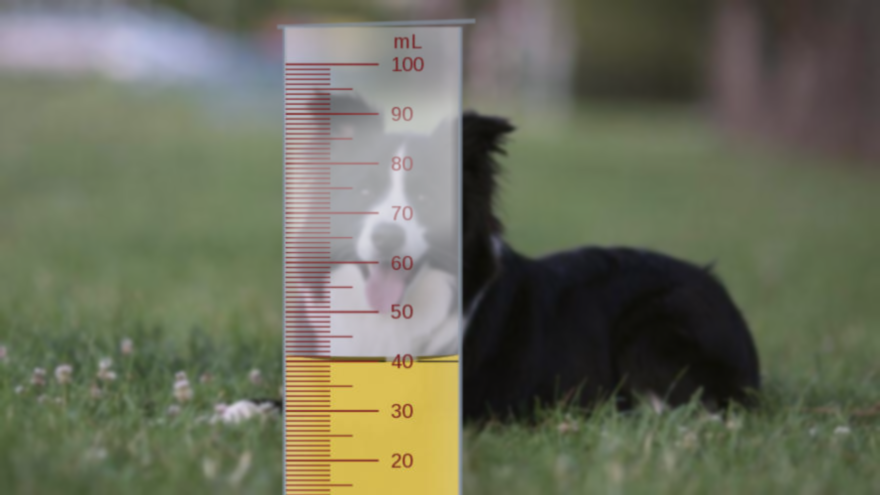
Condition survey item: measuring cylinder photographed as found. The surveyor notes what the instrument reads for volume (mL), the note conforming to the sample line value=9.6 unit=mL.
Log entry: value=40 unit=mL
